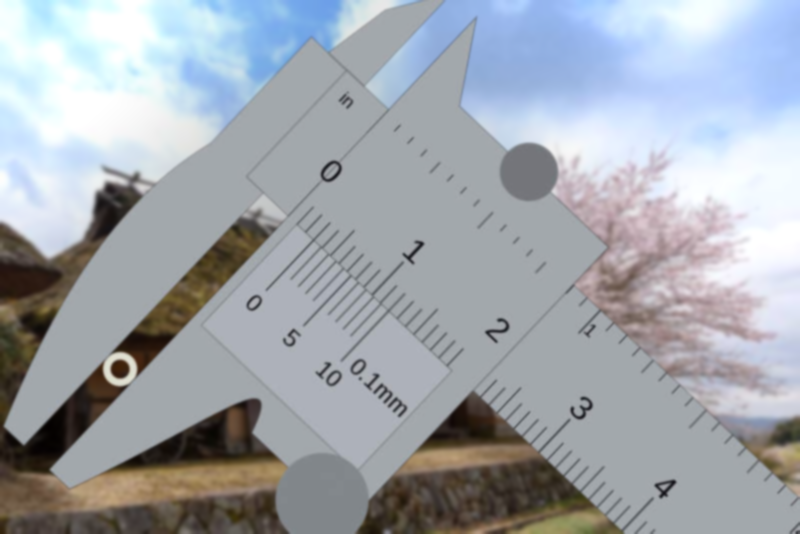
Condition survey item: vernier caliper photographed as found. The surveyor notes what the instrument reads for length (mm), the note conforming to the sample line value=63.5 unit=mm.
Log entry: value=3.0 unit=mm
